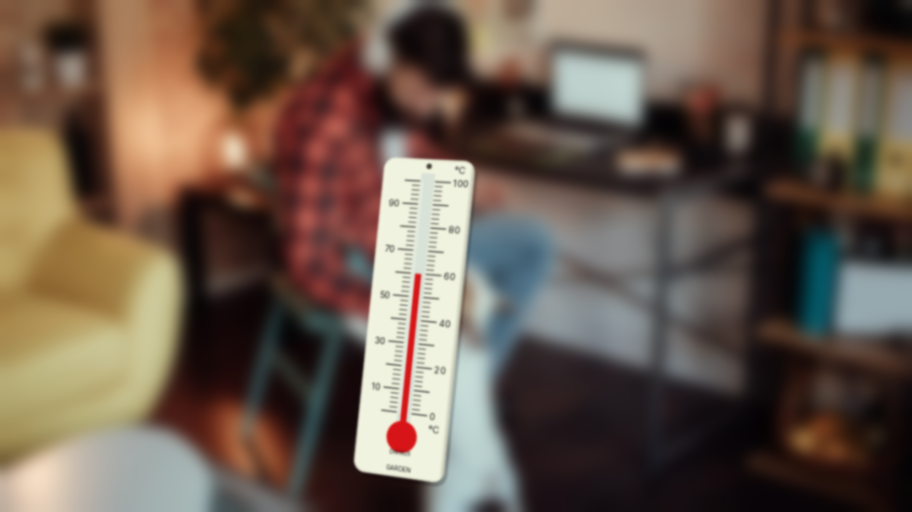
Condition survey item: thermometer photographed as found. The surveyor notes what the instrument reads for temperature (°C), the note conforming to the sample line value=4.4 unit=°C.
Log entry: value=60 unit=°C
